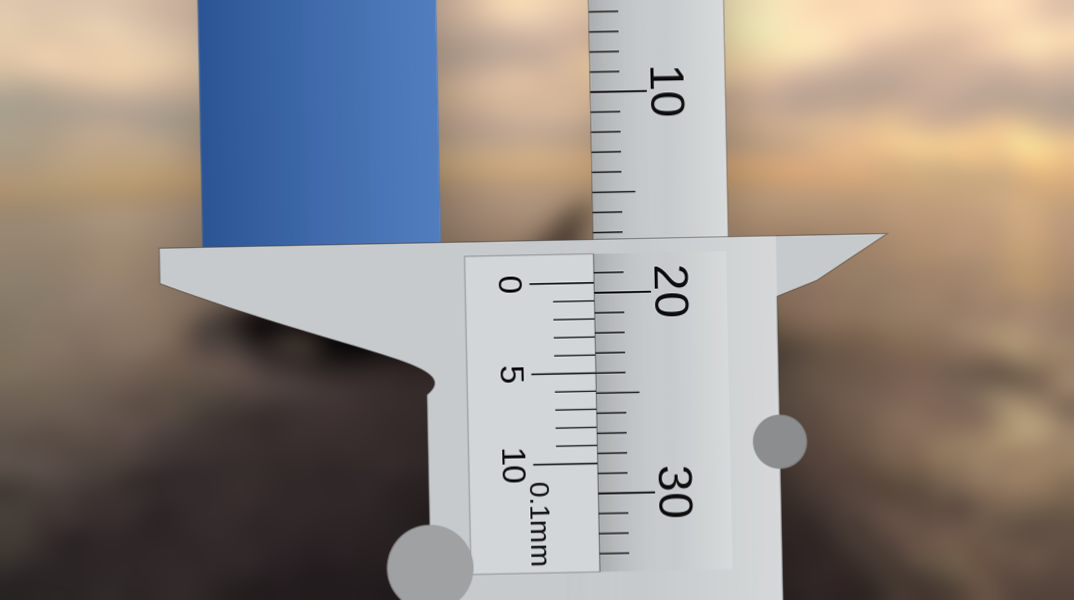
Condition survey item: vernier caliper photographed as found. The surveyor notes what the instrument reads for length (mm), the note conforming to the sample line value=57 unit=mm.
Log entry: value=19.5 unit=mm
